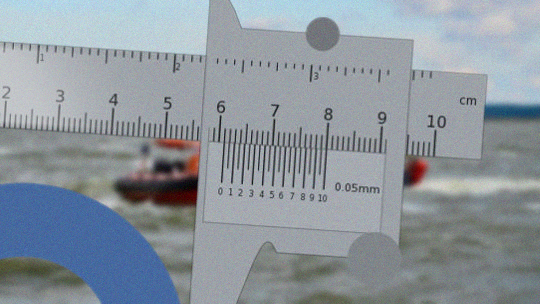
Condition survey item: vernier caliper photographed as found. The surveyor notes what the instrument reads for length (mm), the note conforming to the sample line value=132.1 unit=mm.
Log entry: value=61.0 unit=mm
